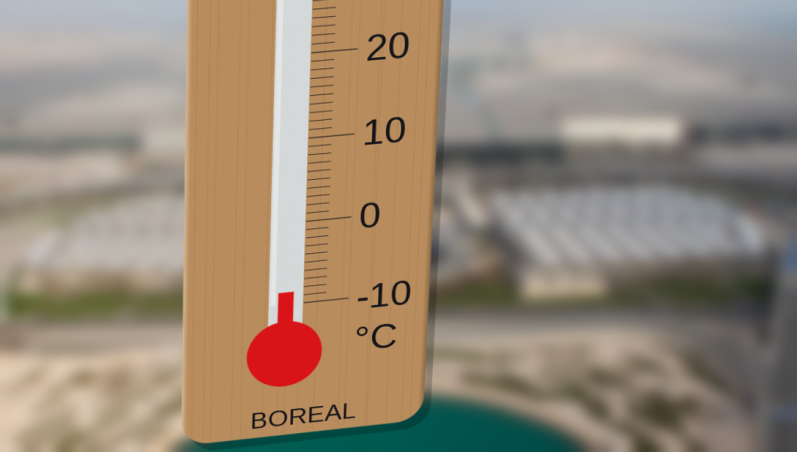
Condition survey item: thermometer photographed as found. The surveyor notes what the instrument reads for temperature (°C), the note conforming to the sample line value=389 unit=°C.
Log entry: value=-8.5 unit=°C
